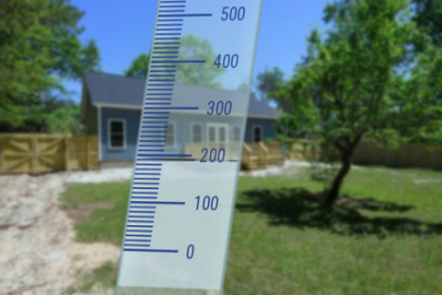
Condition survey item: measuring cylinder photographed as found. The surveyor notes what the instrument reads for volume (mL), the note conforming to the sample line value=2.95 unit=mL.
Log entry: value=190 unit=mL
